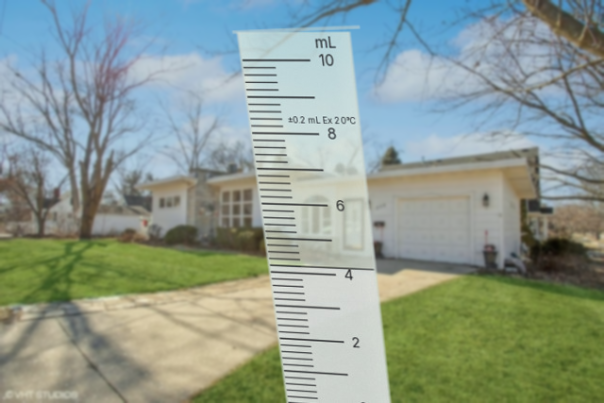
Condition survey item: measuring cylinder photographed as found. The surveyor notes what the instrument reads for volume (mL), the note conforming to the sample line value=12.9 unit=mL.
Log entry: value=4.2 unit=mL
